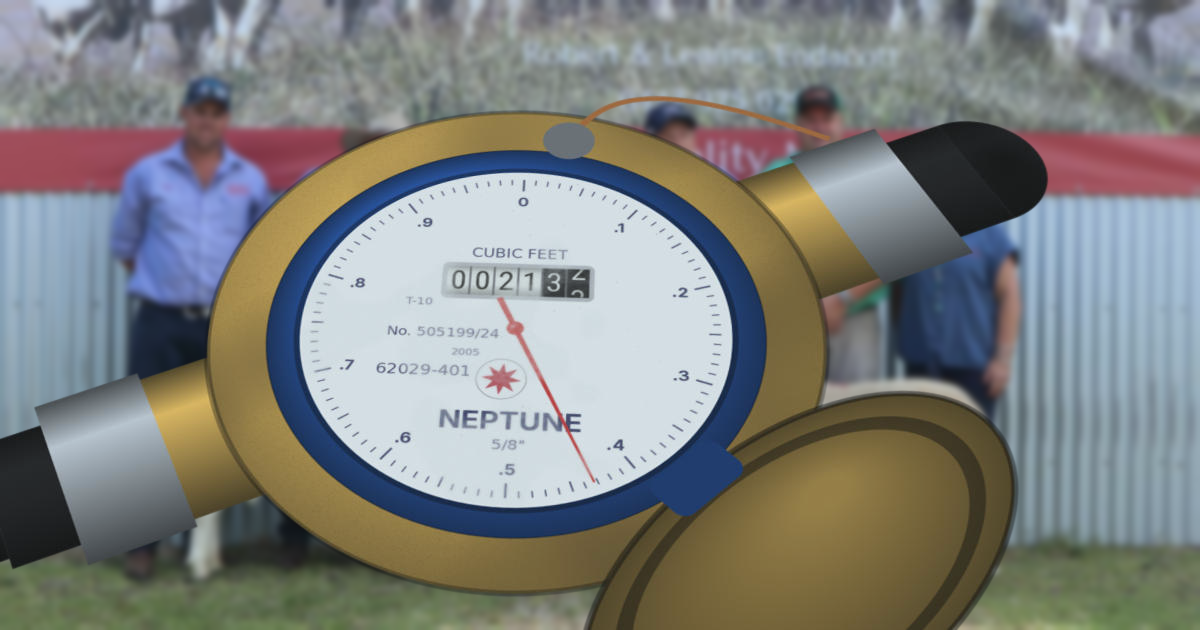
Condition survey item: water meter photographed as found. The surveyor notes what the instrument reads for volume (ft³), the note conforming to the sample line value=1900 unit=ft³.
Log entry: value=2132.43 unit=ft³
